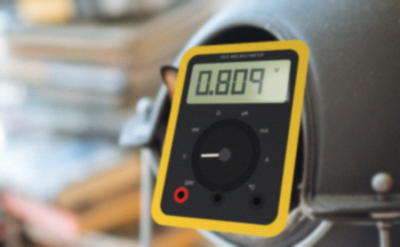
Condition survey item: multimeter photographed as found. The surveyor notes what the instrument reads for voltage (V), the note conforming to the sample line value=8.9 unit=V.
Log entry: value=0.809 unit=V
